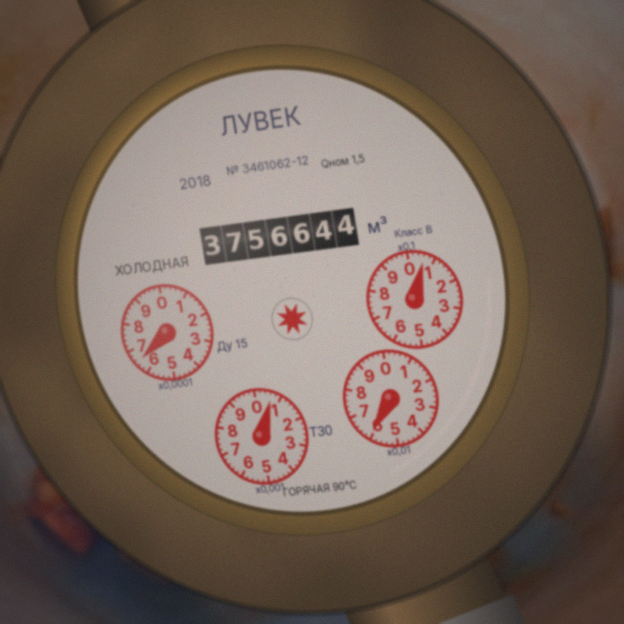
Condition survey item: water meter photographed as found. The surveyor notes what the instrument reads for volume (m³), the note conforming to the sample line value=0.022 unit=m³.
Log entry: value=3756644.0606 unit=m³
